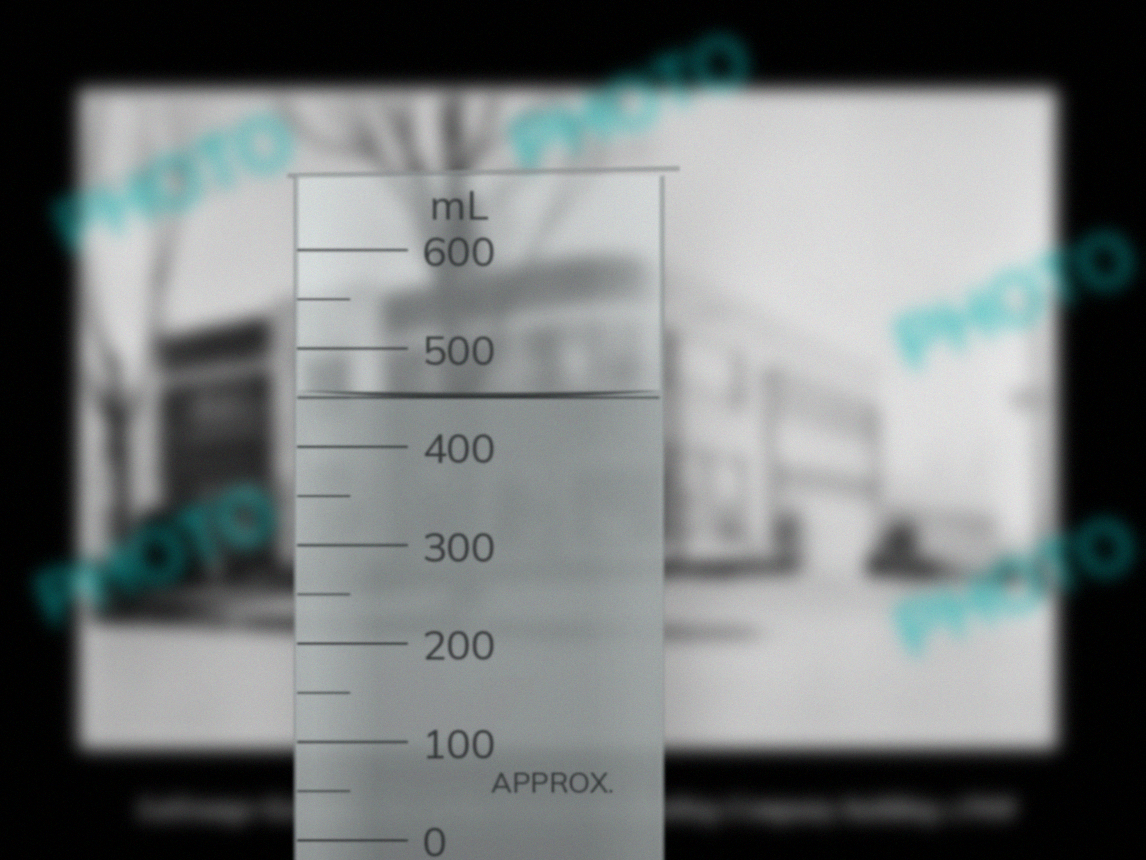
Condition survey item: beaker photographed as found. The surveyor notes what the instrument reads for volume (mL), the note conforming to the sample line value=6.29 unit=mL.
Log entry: value=450 unit=mL
